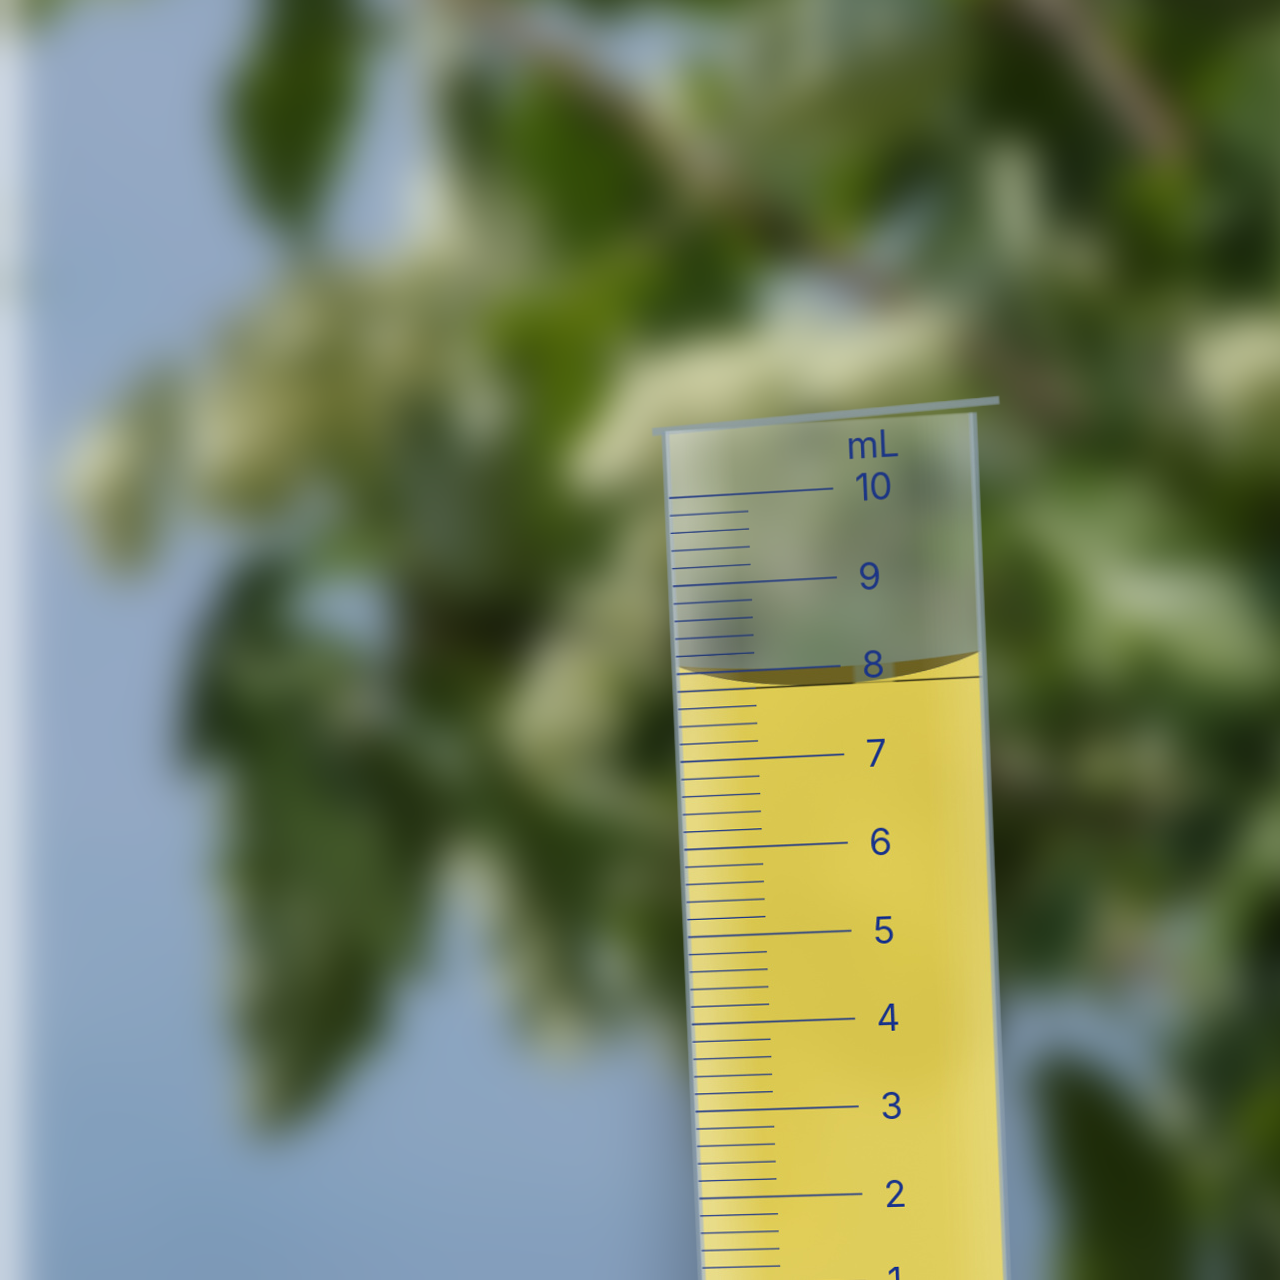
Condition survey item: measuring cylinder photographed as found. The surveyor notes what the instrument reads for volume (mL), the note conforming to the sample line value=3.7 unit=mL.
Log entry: value=7.8 unit=mL
